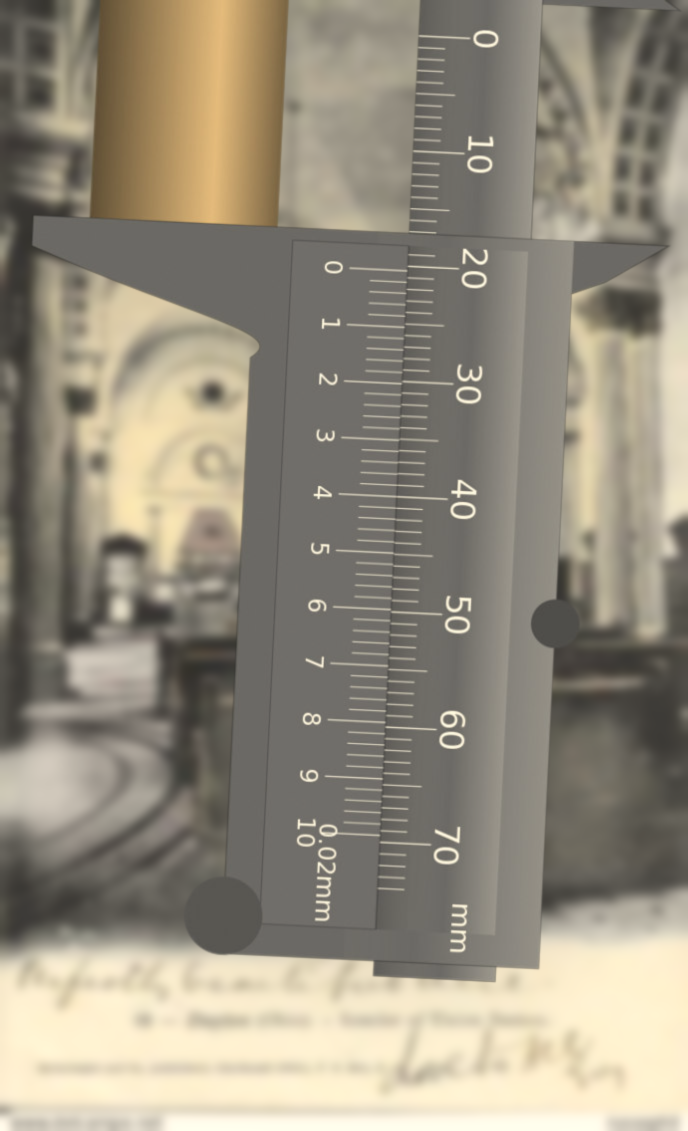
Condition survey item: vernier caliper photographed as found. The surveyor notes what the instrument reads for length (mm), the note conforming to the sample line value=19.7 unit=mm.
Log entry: value=20.4 unit=mm
